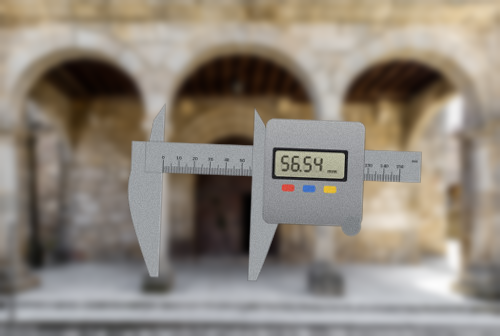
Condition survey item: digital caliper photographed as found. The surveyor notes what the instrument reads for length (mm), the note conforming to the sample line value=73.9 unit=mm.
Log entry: value=56.54 unit=mm
